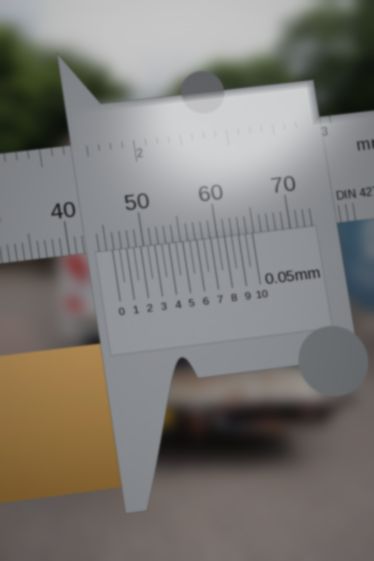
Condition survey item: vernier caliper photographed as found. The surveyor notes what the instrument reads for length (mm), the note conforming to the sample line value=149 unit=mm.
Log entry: value=45.8 unit=mm
